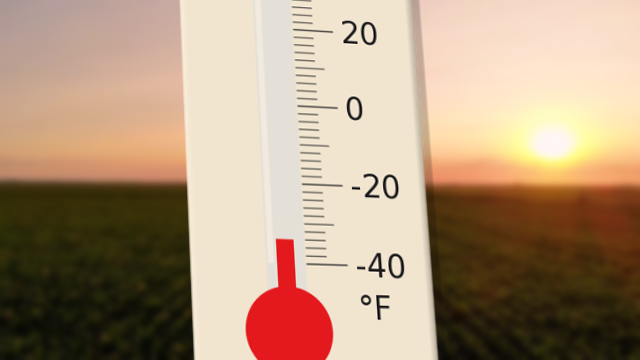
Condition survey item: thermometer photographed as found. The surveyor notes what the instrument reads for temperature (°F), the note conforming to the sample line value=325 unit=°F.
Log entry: value=-34 unit=°F
